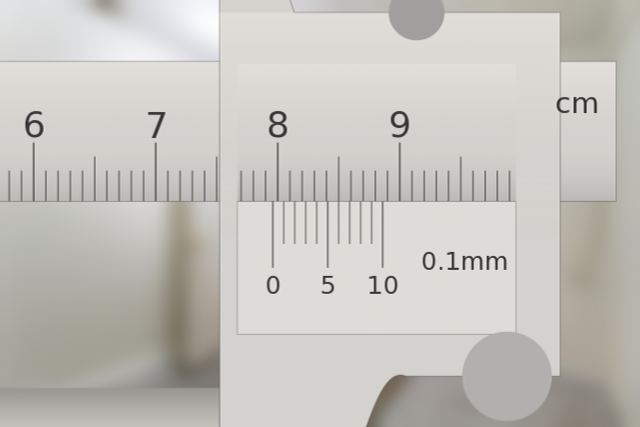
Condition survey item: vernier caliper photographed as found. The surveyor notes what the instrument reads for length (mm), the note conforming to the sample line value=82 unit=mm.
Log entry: value=79.6 unit=mm
